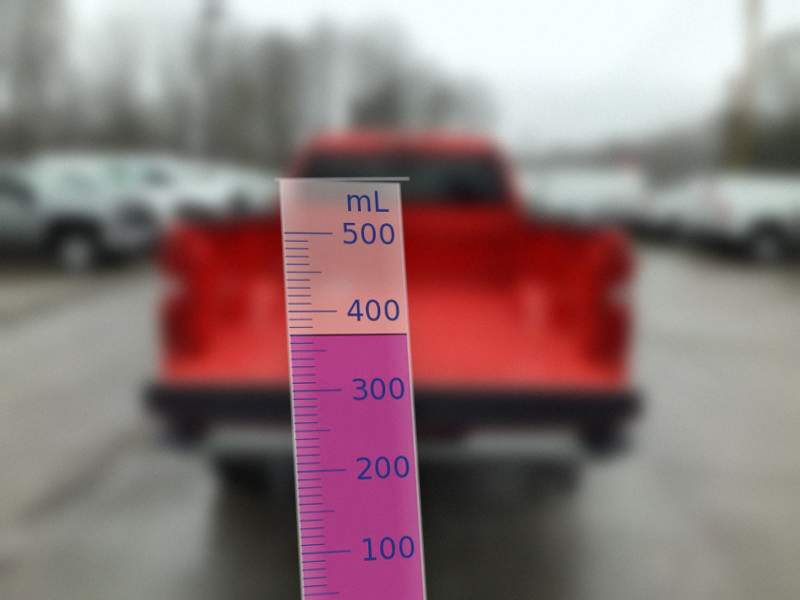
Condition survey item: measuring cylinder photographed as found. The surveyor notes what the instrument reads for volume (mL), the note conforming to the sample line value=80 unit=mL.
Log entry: value=370 unit=mL
